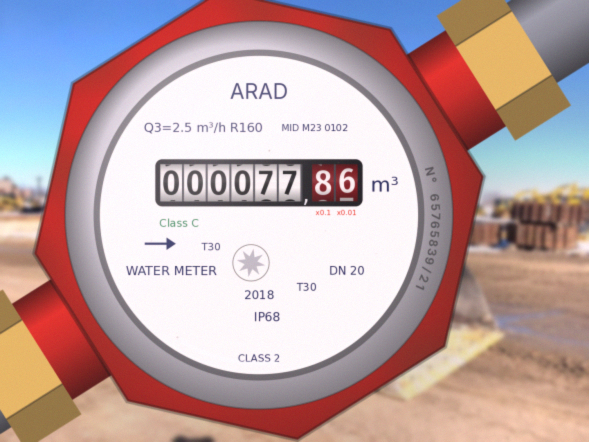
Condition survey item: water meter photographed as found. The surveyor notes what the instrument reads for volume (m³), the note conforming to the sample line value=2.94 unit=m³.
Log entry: value=77.86 unit=m³
